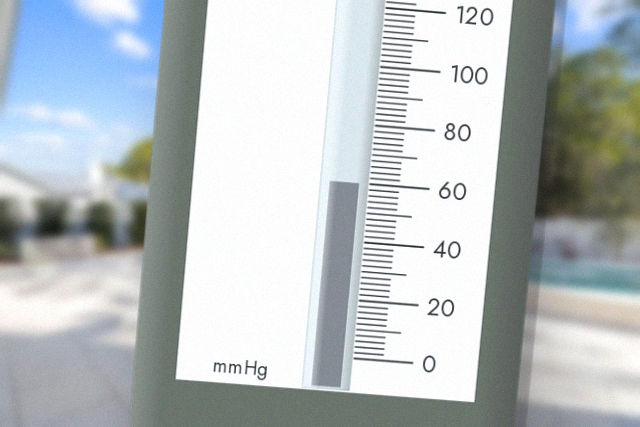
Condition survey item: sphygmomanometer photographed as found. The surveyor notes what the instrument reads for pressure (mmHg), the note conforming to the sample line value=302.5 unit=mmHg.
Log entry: value=60 unit=mmHg
